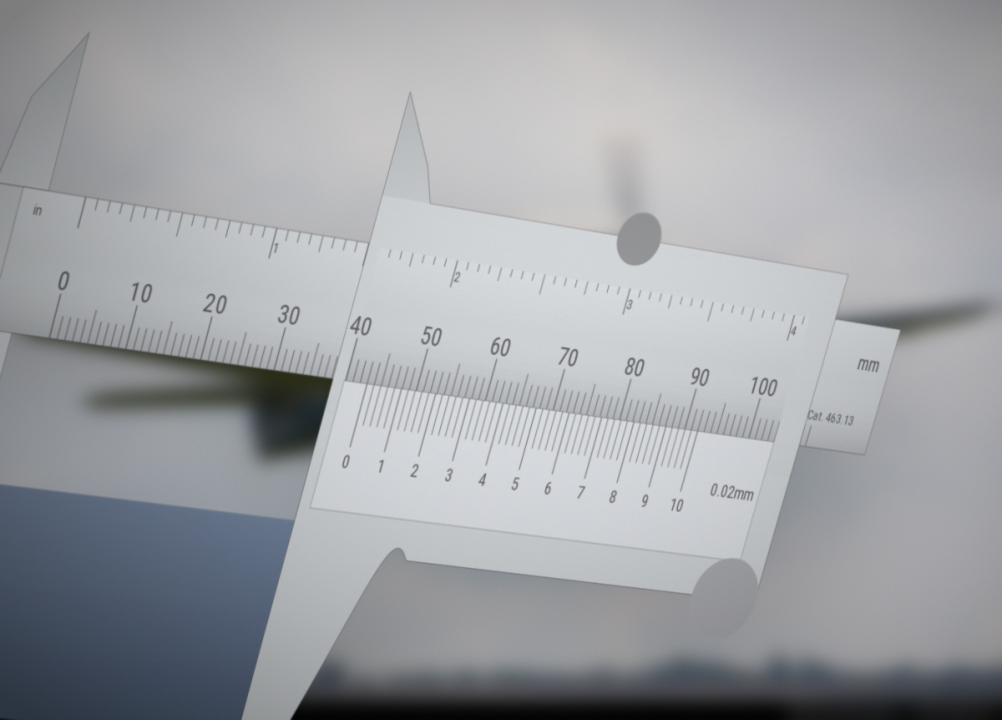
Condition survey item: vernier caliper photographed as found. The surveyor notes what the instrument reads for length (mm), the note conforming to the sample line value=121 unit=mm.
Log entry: value=43.0 unit=mm
